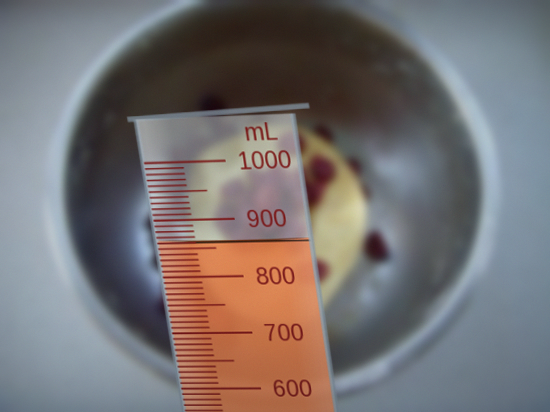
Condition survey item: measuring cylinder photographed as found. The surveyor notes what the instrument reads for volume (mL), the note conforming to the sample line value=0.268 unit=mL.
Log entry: value=860 unit=mL
